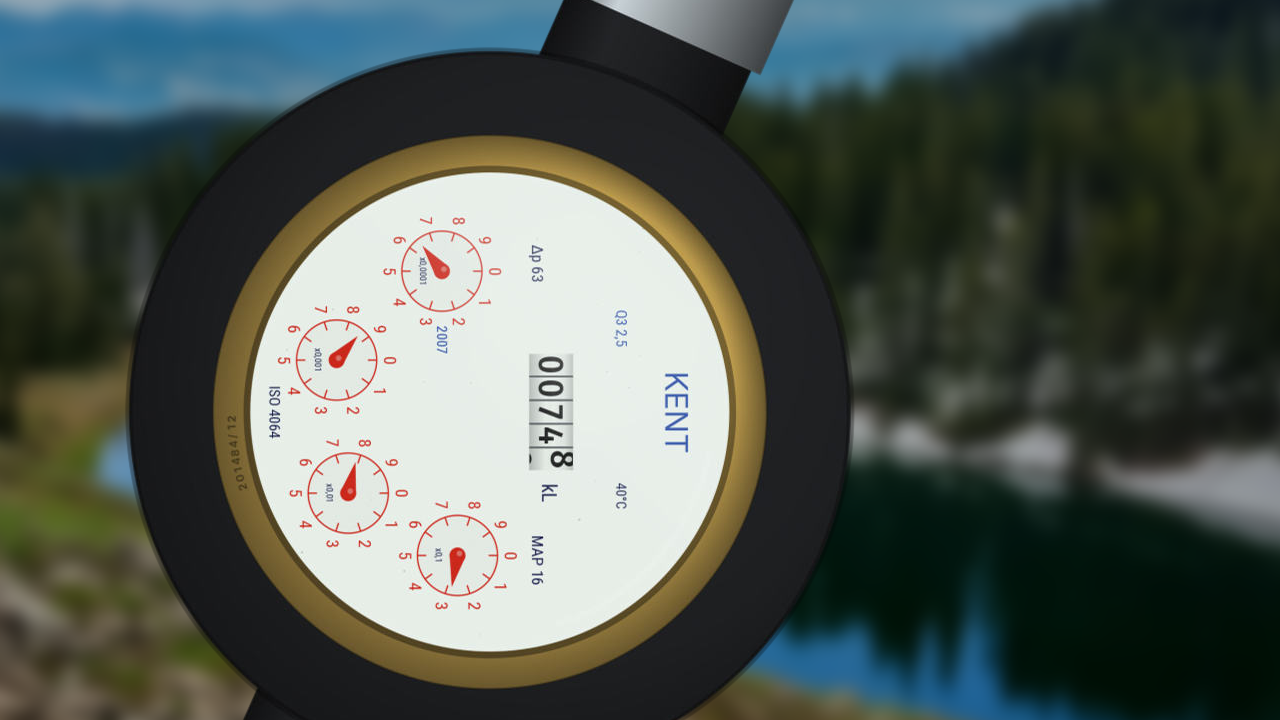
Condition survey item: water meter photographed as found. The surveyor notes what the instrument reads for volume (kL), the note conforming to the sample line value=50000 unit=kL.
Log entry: value=748.2786 unit=kL
